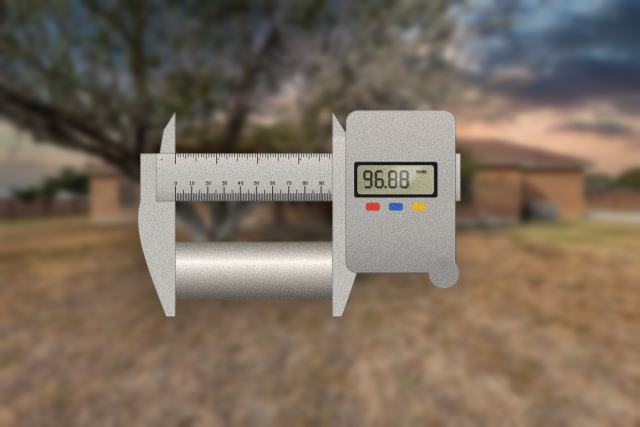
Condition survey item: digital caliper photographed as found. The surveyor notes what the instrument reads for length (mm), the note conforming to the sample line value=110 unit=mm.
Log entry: value=96.88 unit=mm
